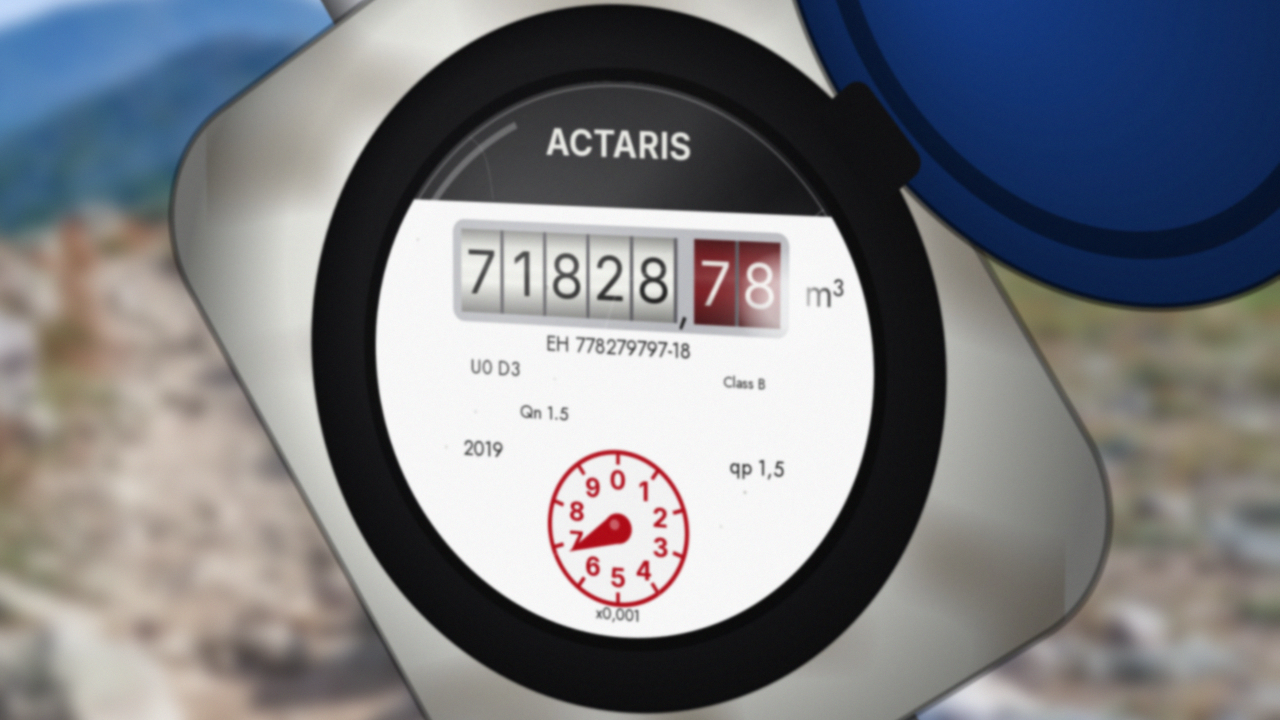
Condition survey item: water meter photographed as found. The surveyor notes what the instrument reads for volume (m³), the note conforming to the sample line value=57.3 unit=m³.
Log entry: value=71828.786 unit=m³
